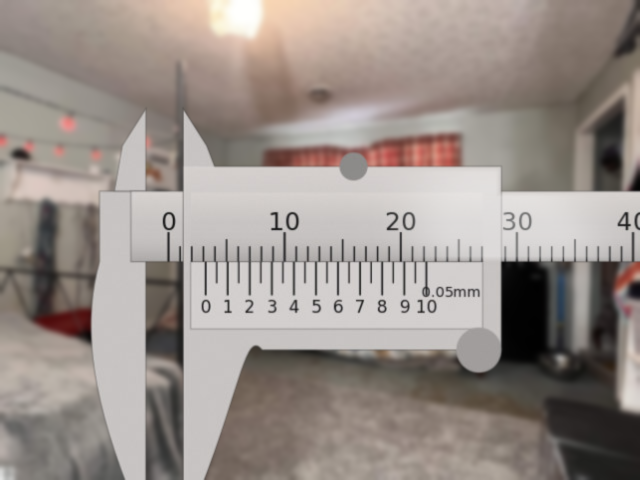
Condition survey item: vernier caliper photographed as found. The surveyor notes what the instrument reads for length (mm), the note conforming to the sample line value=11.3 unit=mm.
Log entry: value=3.2 unit=mm
